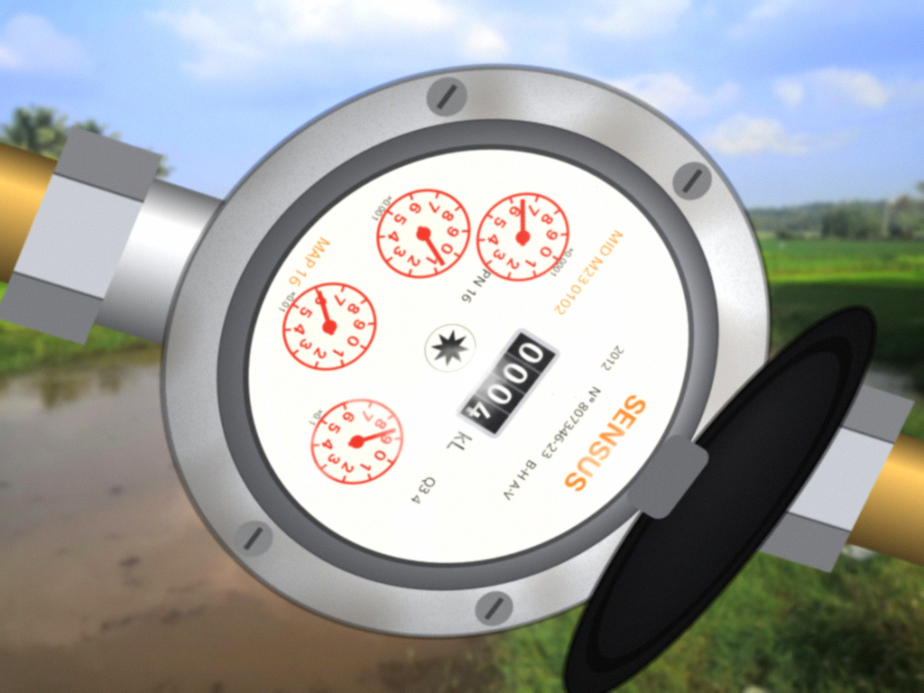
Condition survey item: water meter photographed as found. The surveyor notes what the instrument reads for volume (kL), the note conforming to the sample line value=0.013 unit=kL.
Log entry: value=3.8606 unit=kL
